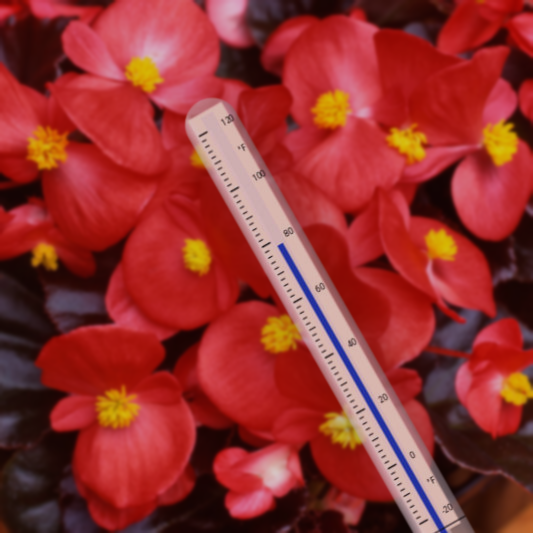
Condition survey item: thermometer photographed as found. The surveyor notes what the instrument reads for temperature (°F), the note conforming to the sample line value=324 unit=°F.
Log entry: value=78 unit=°F
